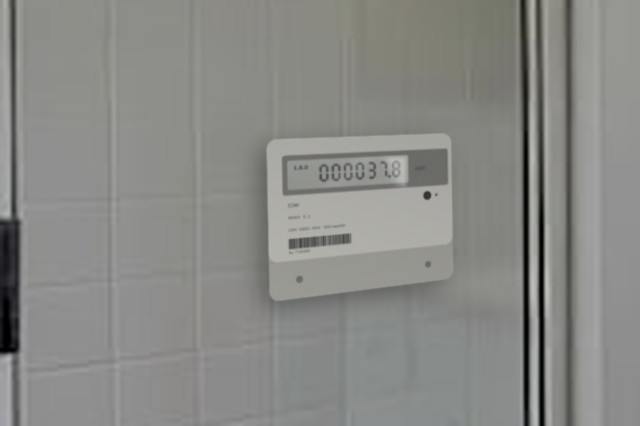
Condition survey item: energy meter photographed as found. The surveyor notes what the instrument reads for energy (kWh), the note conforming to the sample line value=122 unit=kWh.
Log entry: value=37.8 unit=kWh
